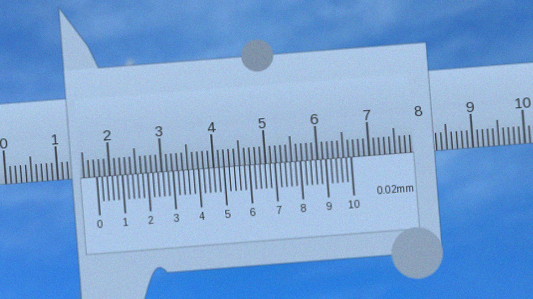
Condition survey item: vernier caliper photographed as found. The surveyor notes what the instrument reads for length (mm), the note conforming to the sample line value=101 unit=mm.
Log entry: value=17.5 unit=mm
